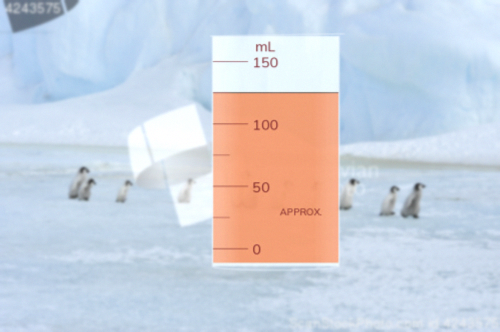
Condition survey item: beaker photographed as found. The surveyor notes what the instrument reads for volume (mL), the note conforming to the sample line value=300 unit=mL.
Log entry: value=125 unit=mL
